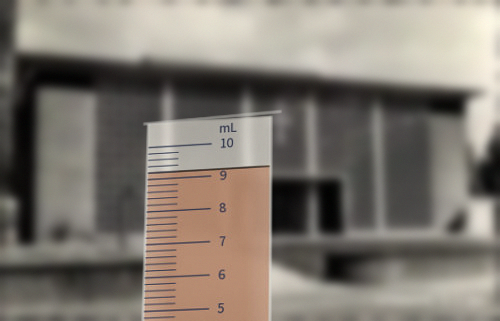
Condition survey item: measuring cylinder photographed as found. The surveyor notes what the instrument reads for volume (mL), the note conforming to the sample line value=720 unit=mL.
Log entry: value=9.2 unit=mL
